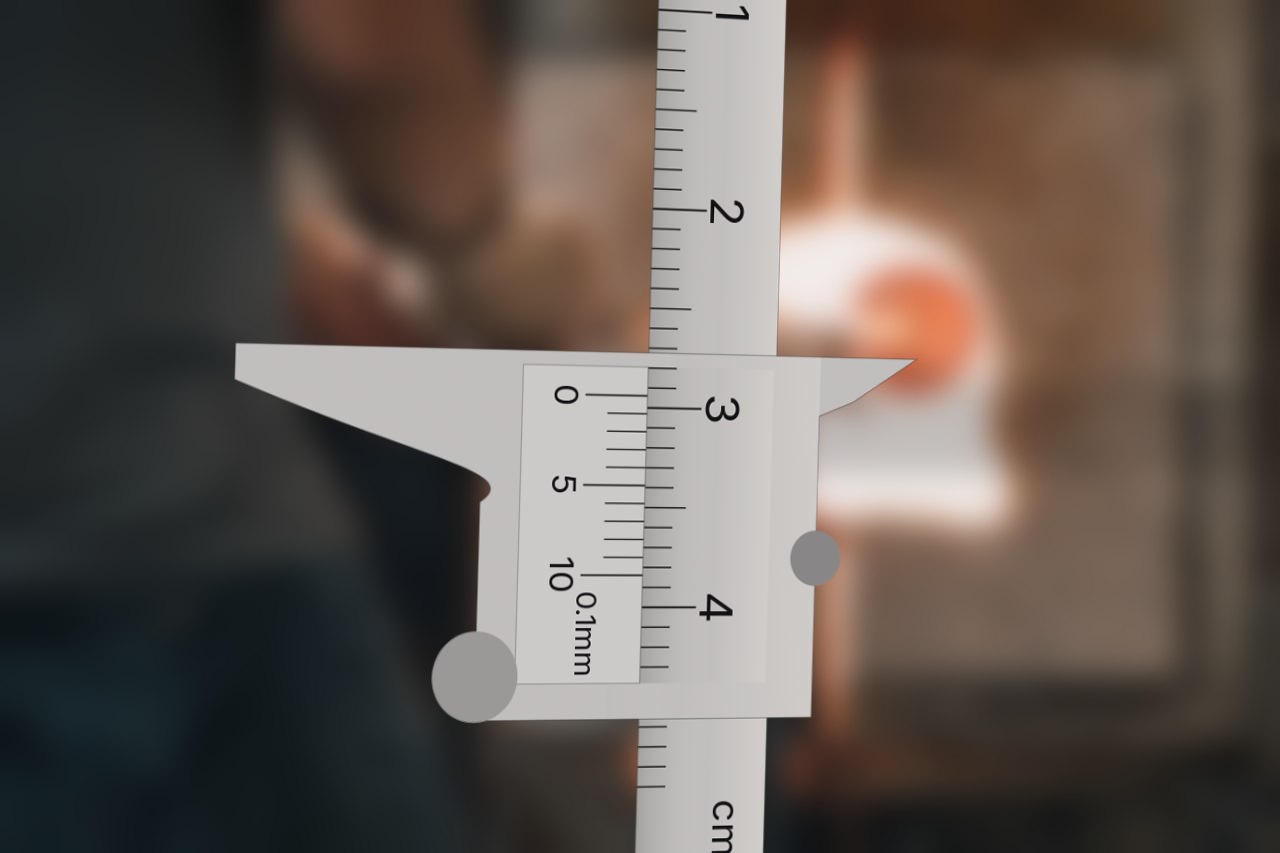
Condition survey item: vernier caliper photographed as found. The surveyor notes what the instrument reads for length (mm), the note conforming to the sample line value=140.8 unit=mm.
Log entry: value=29.4 unit=mm
